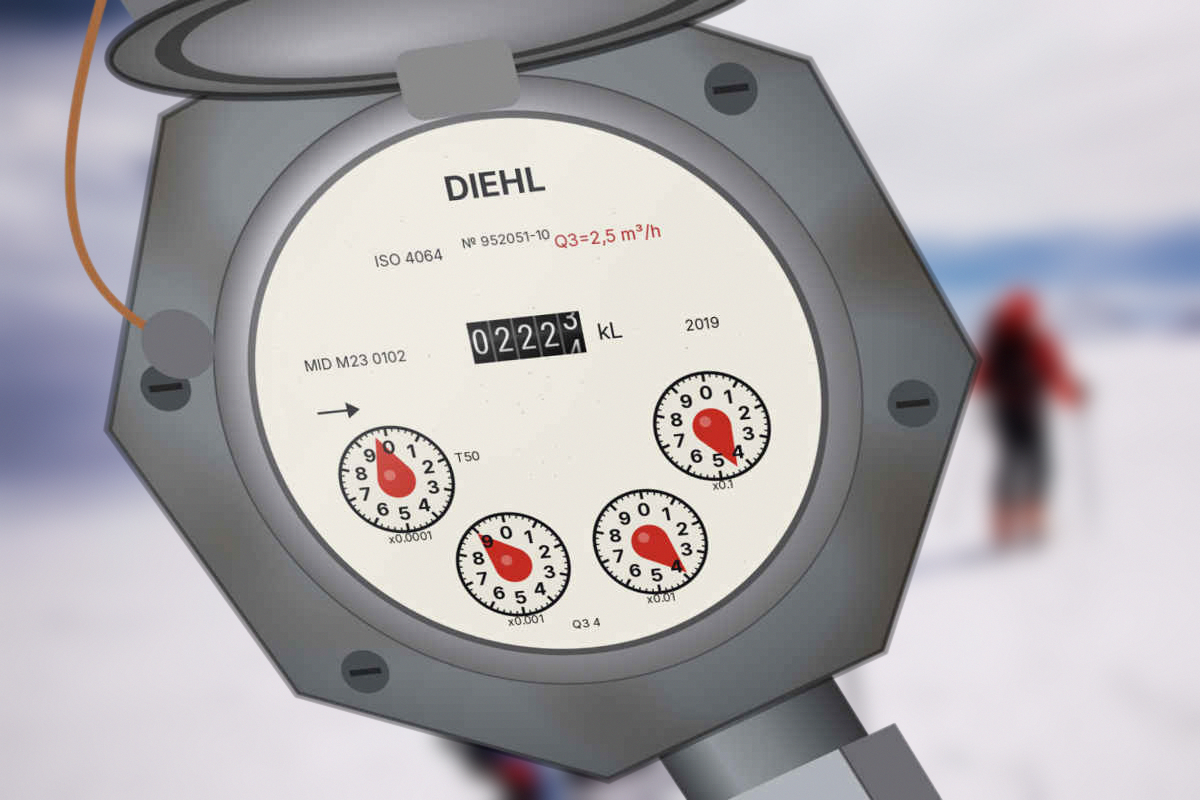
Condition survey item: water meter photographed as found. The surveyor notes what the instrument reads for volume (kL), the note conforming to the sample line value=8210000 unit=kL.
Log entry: value=2223.4389 unit=kL
